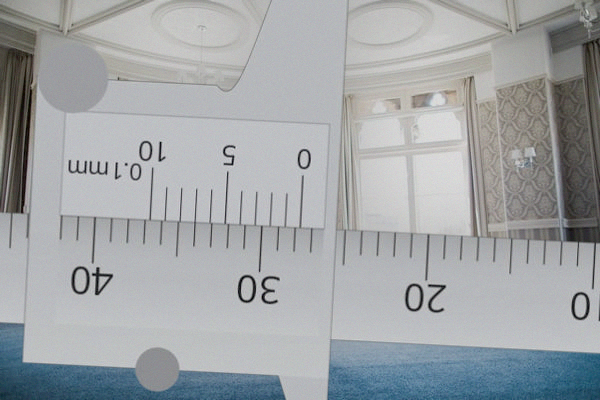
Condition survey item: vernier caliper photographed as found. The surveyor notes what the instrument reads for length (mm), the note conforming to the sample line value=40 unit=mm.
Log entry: value=27.7 unit=mm
